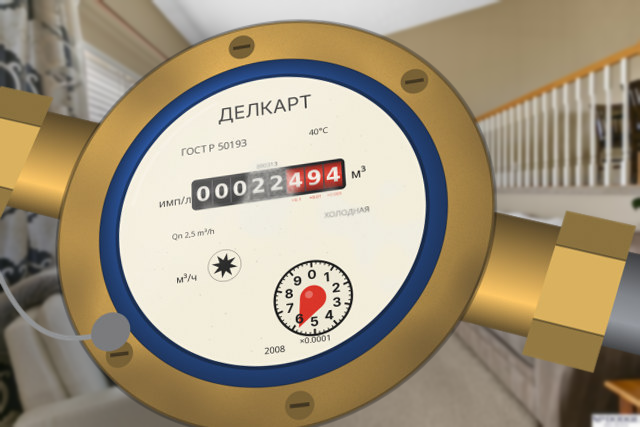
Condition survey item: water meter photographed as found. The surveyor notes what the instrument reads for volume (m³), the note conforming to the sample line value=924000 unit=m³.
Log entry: value=22.4945 unit=m³
